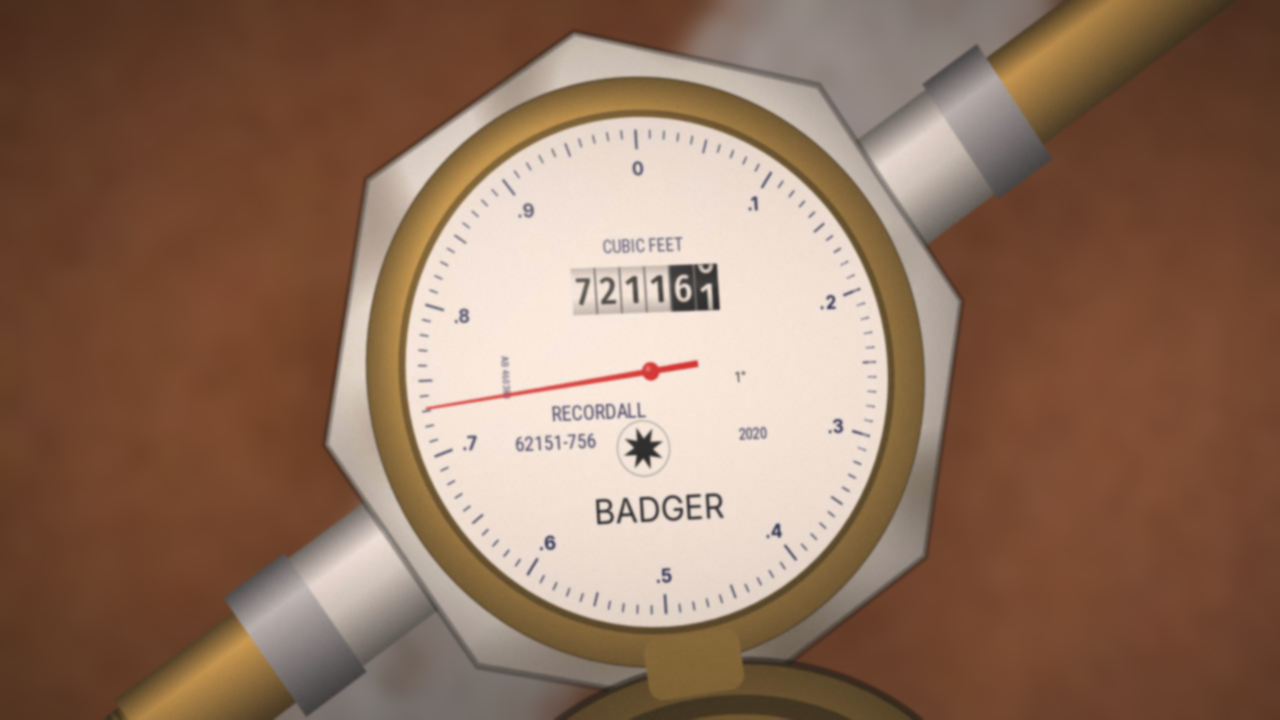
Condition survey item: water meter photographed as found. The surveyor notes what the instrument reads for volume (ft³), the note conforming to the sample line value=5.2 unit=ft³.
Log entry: value=721160.73 unit=ft³
